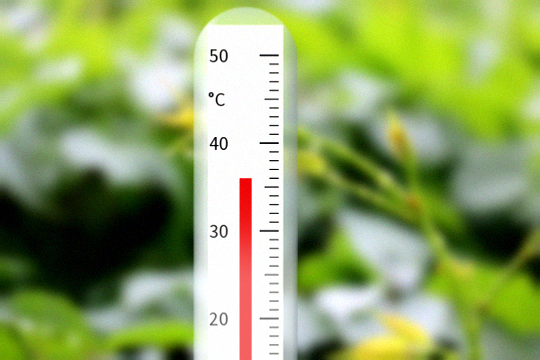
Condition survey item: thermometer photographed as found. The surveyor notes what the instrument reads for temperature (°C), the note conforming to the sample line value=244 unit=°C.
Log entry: value=36 unit=°C
